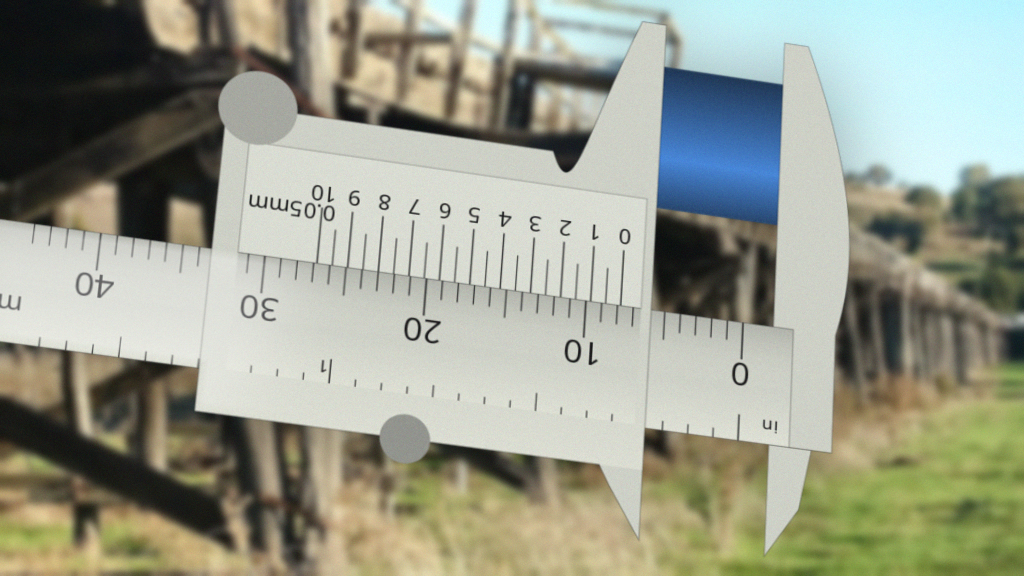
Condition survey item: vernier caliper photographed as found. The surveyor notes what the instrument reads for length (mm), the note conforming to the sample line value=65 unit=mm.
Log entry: value=7.8 unit=mm
